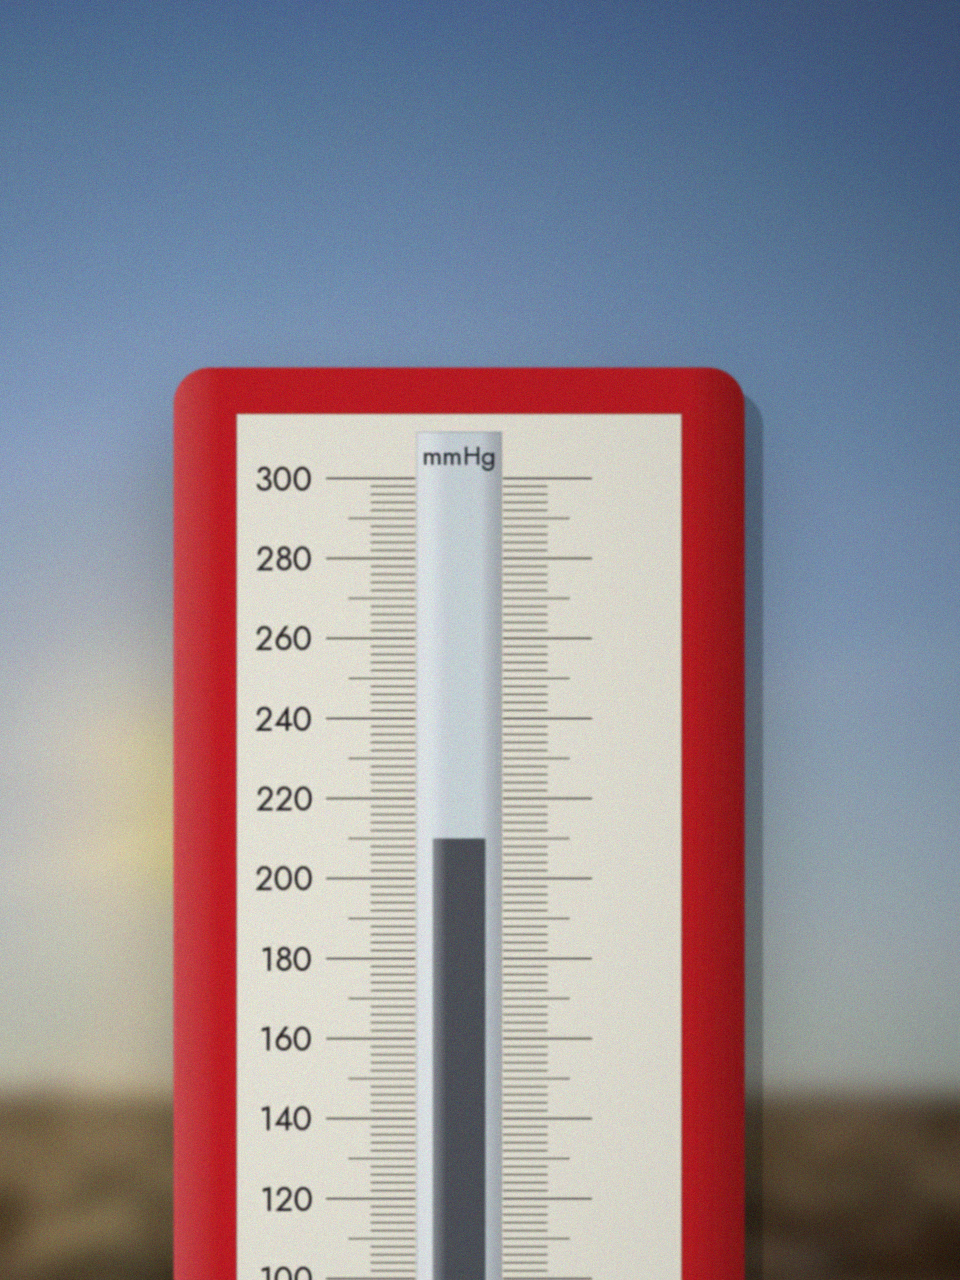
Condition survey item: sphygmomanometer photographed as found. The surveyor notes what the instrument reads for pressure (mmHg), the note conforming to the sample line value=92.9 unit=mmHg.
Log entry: value=210 unit=mmHg
